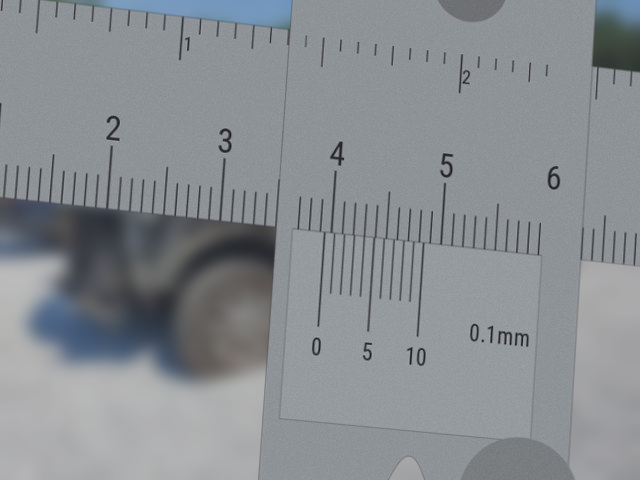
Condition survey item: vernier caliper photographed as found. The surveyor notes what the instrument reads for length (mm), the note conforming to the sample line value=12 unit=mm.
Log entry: value=39.4 unit=mm
